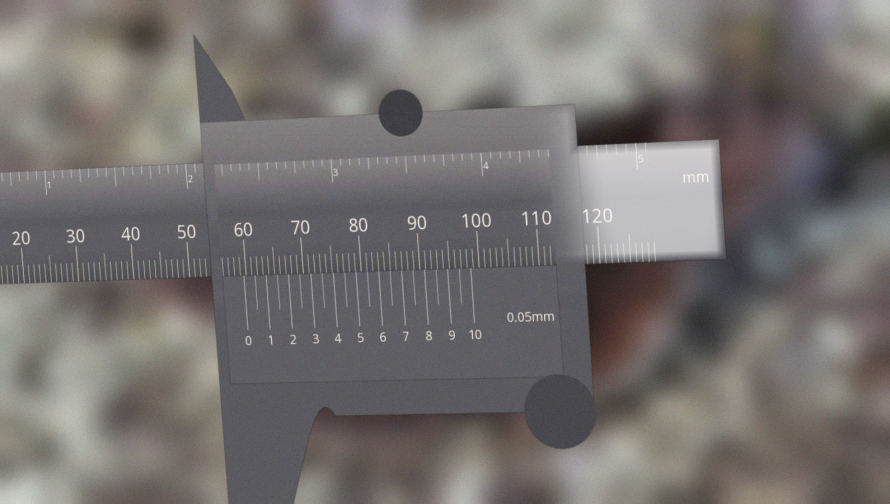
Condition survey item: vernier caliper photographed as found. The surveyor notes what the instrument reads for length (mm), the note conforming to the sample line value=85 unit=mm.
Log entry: value=59.6 unit=mm
